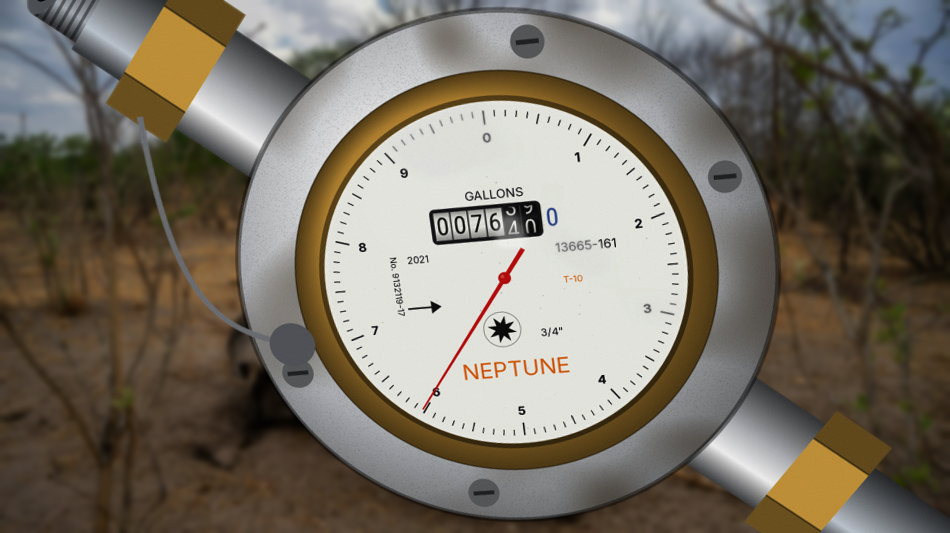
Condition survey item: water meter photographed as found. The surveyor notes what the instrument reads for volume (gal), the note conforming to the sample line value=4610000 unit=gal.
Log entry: value=76396.0 unit=gal
